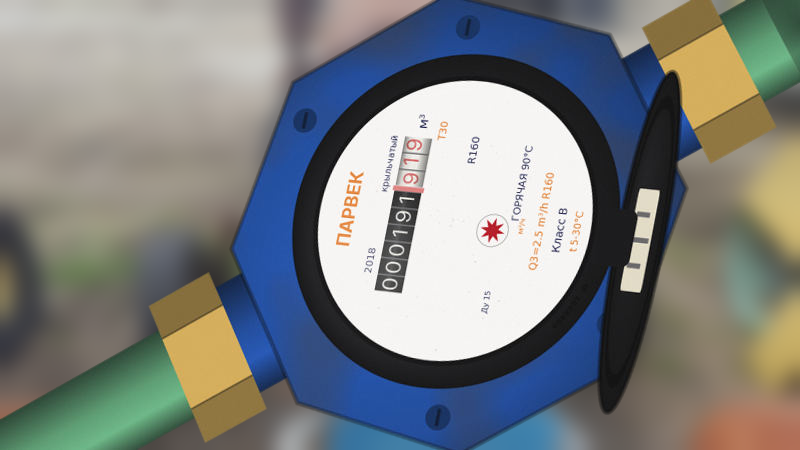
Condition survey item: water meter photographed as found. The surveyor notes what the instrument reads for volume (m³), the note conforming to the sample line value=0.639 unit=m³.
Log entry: value=191.919 unit=m³
